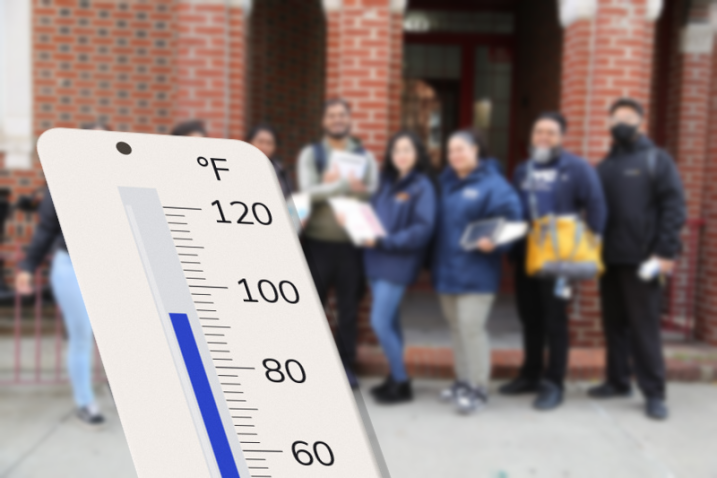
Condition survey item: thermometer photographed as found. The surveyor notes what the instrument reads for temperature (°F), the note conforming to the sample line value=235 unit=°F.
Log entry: value=93 unit=°F
